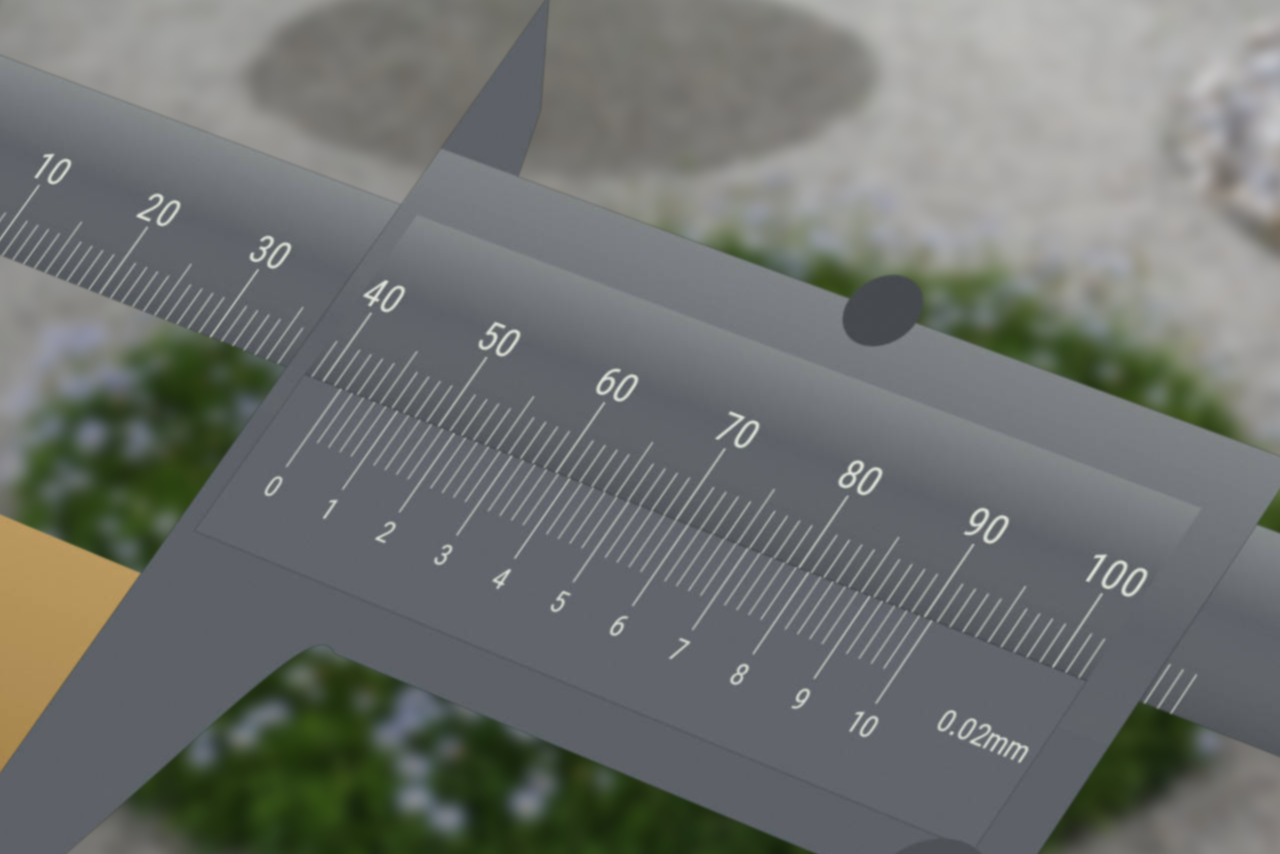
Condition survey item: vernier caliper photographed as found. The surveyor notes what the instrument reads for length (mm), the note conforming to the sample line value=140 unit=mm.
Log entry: value=41.6 unit=mm
